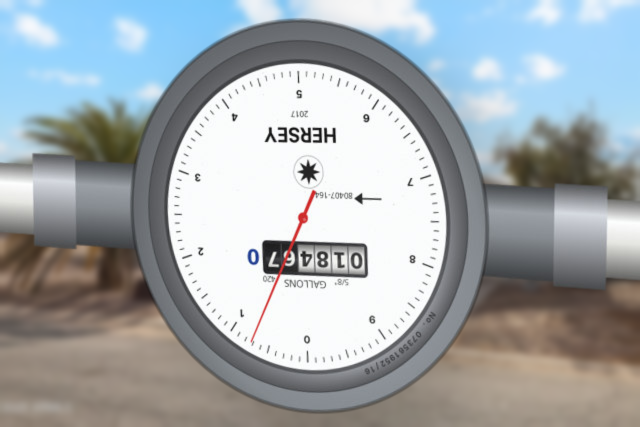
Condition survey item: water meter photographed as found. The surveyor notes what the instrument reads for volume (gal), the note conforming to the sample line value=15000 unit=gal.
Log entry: value=184670.7 unit=gal
